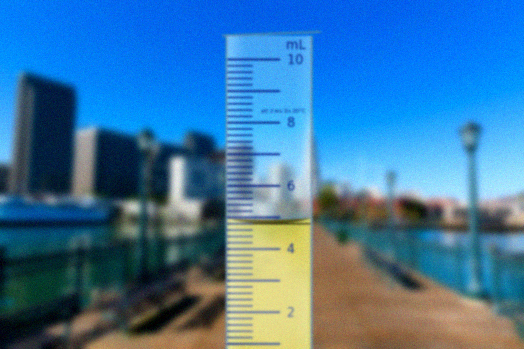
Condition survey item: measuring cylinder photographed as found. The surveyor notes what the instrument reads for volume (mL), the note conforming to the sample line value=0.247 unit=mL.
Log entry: value=4.8 unit=mL
